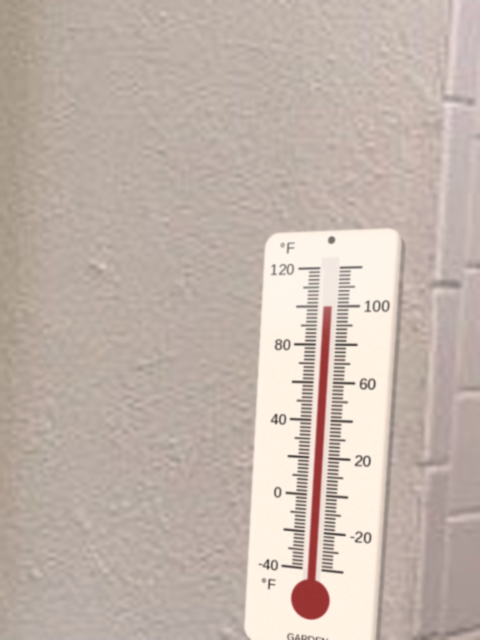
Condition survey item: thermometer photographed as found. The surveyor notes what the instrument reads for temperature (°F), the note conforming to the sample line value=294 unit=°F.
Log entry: value=100 unit=°F
